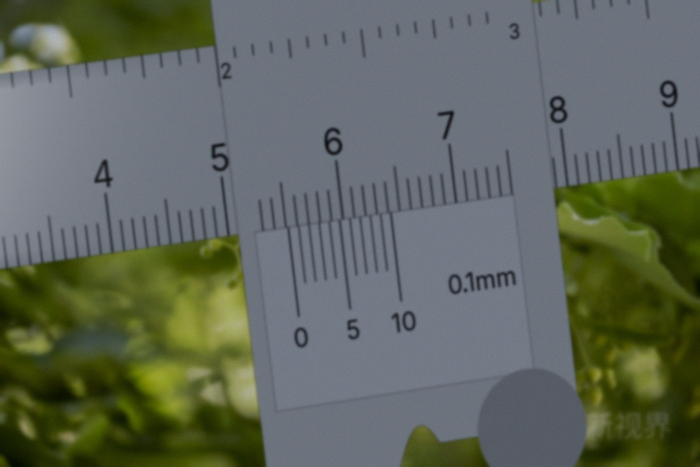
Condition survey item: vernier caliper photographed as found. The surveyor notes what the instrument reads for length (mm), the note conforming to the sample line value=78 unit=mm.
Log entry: value=55.2 unit=mm
